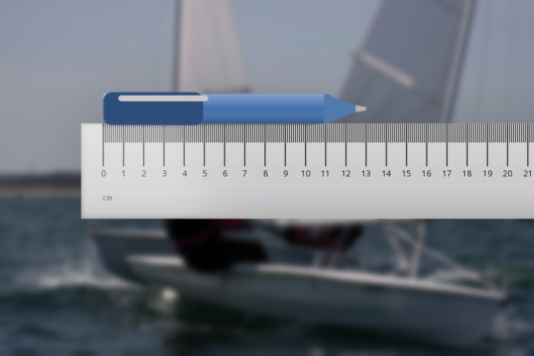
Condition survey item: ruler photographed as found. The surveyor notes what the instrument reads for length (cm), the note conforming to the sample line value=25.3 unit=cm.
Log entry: value=13 unit=cm
